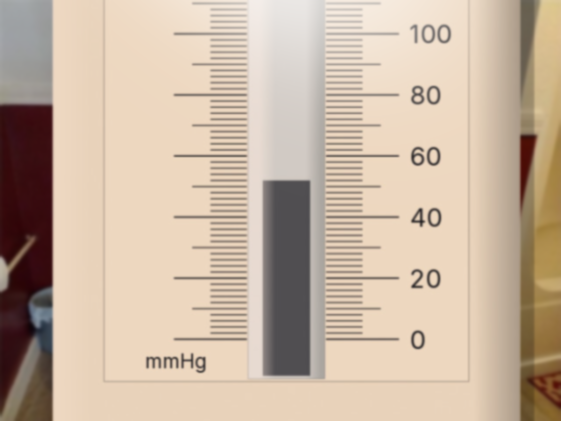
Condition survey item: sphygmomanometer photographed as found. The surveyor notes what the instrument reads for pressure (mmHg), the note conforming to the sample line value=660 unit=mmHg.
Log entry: value=52 unit=mmHg
